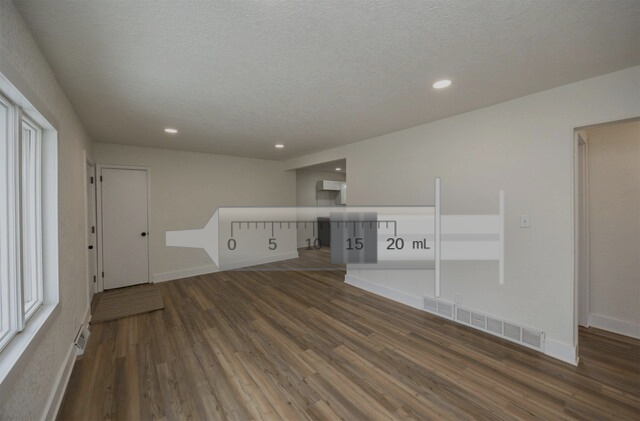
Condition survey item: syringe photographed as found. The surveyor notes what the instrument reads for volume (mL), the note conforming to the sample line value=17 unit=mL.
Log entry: value=12 unit=mL
